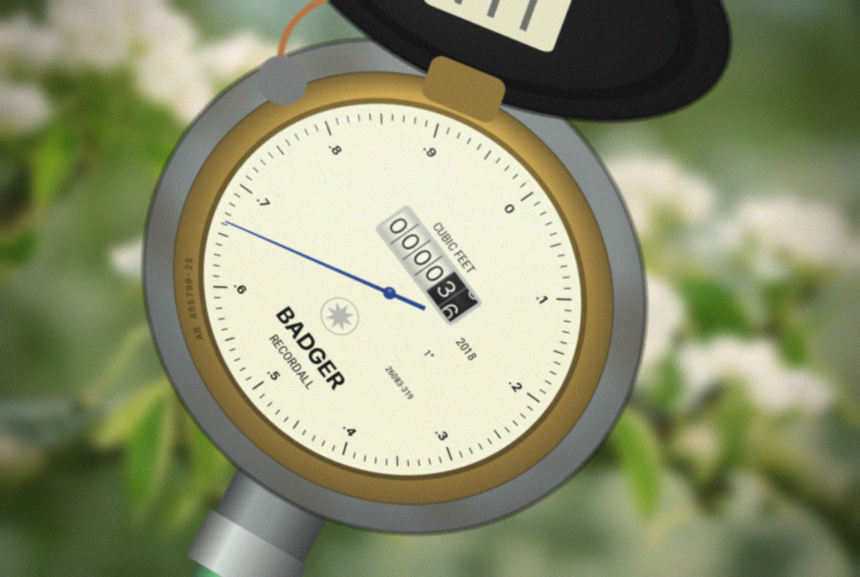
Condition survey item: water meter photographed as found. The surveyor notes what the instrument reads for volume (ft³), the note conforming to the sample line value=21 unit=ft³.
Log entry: value=35.66 unit=ft³
